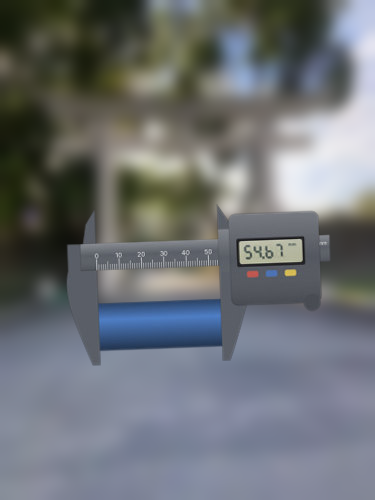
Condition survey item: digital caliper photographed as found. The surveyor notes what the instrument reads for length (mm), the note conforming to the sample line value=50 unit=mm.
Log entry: value=54.67 unit=mm
